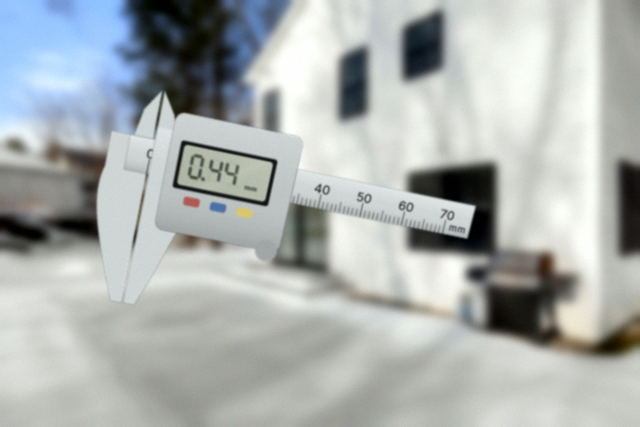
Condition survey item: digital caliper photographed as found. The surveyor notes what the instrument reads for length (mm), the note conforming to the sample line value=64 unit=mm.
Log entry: value=0.44 unit=mm
